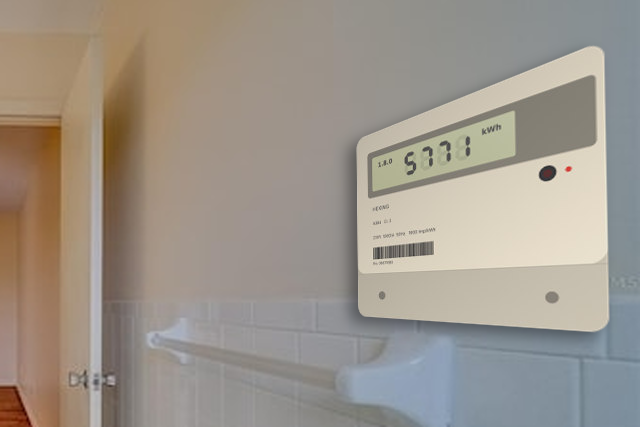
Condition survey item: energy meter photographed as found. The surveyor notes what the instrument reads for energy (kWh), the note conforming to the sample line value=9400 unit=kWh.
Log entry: value=5771 unit=kWh
